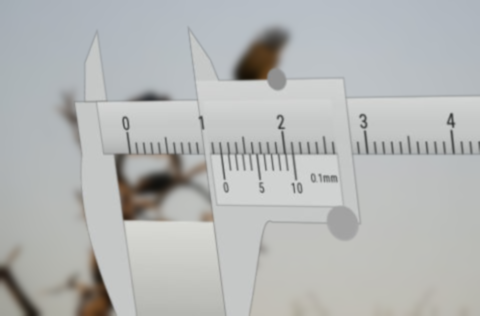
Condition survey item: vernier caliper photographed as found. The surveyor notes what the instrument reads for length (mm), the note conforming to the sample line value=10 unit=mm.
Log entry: value=12.0 unit=mm
